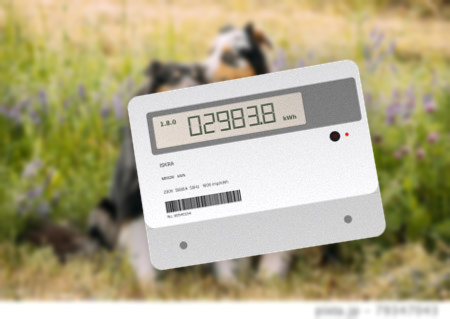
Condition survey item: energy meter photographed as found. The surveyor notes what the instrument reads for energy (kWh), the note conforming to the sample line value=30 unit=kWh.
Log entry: value=2983.8 unit=kWh
